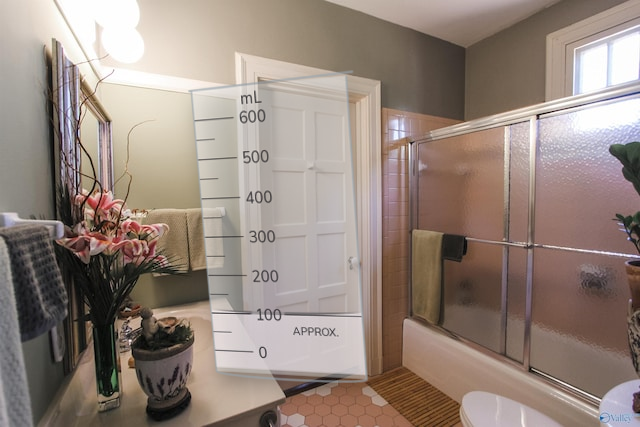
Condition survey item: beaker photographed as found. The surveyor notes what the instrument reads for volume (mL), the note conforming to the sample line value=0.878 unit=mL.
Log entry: value=100 unit=mL
